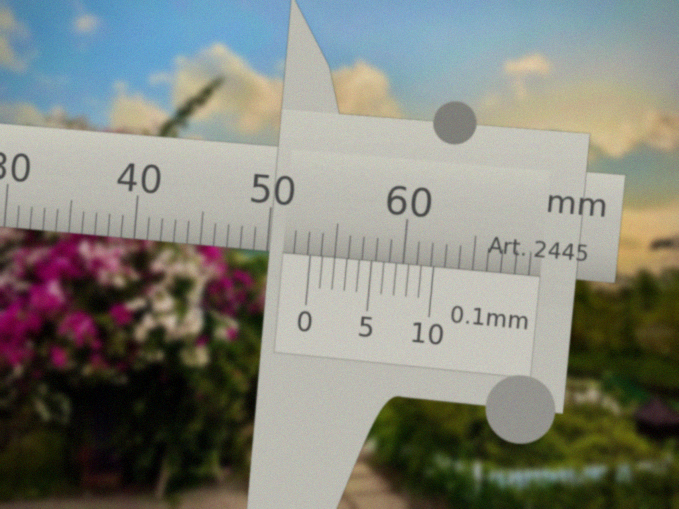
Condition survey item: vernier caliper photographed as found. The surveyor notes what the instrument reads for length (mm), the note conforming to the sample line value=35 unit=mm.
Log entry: value=53.2 unit=mm
